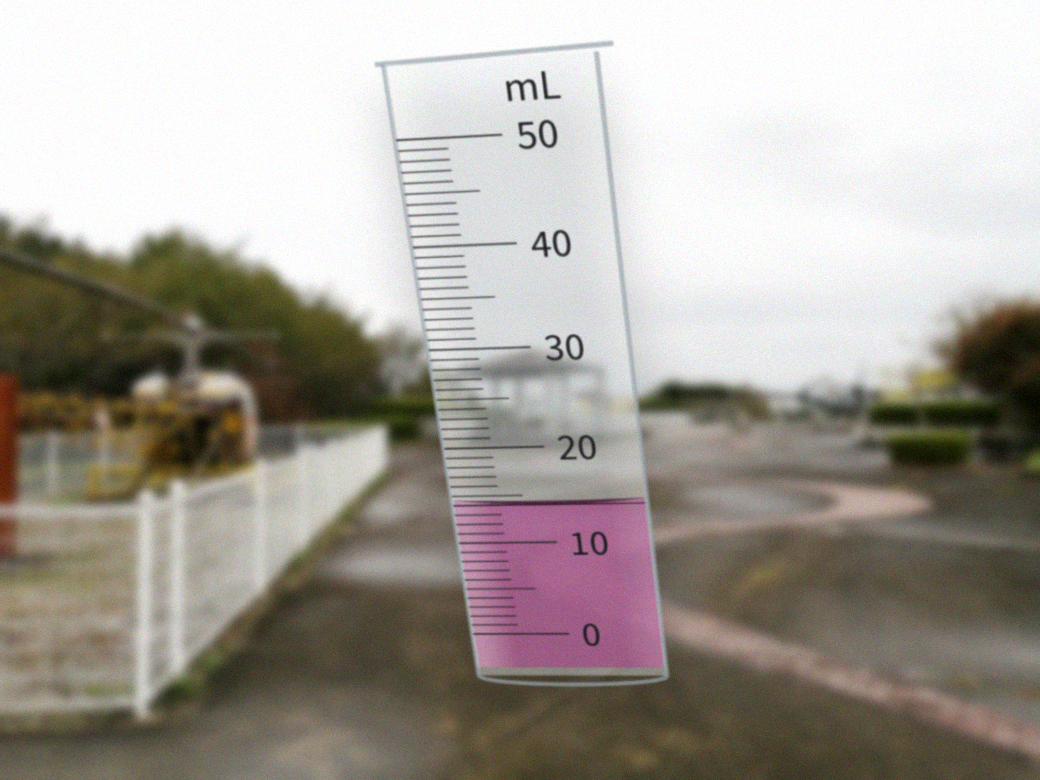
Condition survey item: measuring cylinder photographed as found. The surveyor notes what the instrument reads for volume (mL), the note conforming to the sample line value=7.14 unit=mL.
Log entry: value=14 unit=mL
